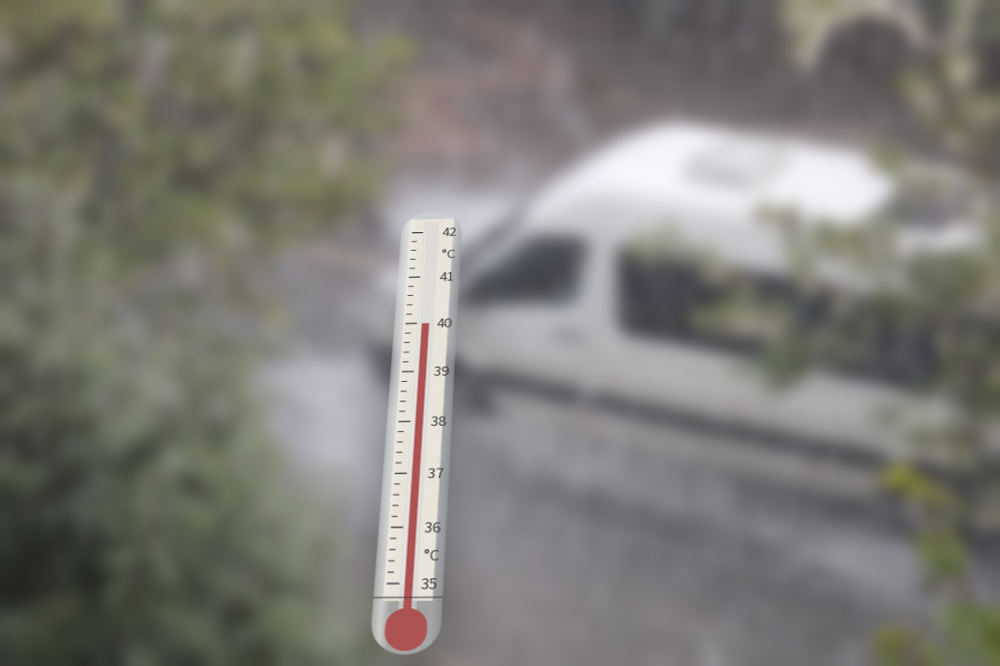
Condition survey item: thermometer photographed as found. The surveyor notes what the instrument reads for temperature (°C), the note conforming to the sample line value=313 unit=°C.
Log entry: value=40 unit=°C
